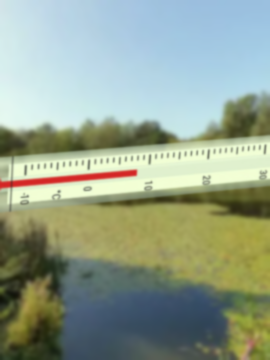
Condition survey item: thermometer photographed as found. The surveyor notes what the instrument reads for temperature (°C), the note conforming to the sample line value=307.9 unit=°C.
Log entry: value=8 unit=°C
